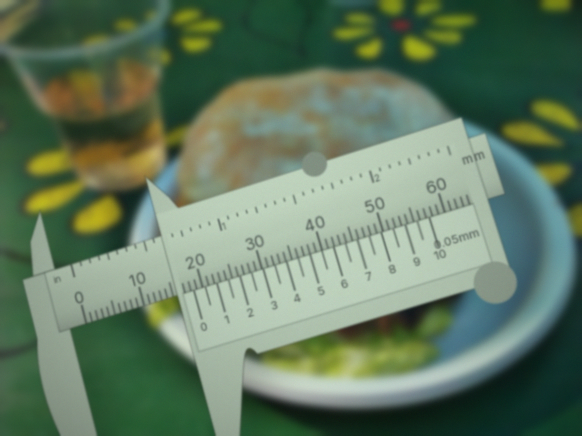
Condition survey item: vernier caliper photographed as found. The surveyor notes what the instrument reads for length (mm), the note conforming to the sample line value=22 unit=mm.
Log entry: value=18.5 unit=mm
